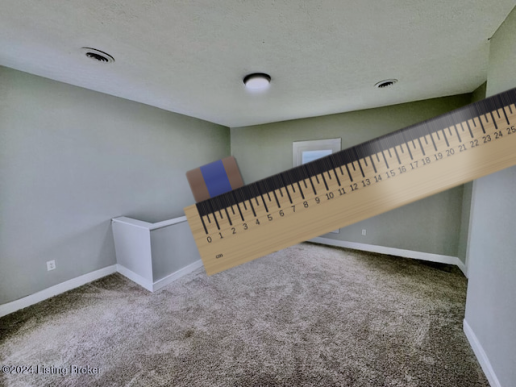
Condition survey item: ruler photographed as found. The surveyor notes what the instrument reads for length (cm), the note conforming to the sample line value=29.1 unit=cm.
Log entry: value=4 unit=cm
